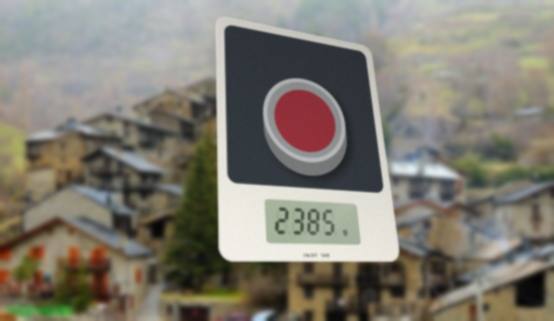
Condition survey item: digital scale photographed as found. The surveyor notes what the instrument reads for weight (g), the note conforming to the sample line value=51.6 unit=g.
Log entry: value=2385 unit=g
